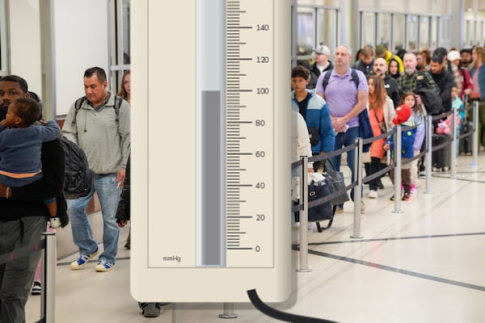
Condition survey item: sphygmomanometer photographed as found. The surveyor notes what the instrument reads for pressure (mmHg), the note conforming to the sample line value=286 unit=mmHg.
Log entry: value=100 unit=mmHg
